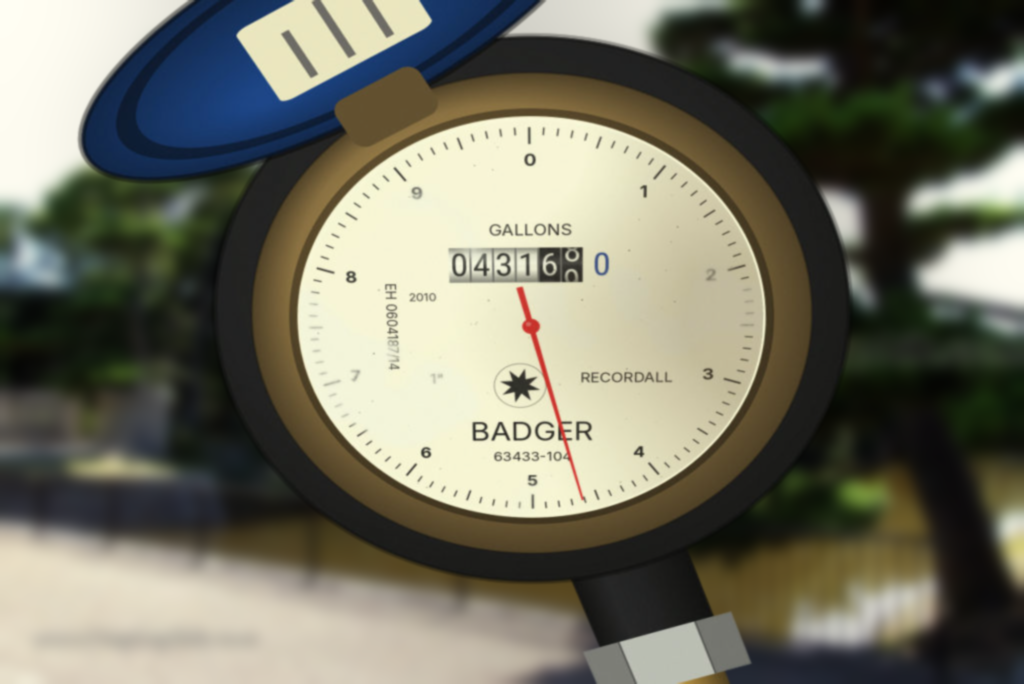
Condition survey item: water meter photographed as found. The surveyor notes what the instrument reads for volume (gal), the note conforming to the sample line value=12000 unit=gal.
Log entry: value=431684.6 unit=gal
